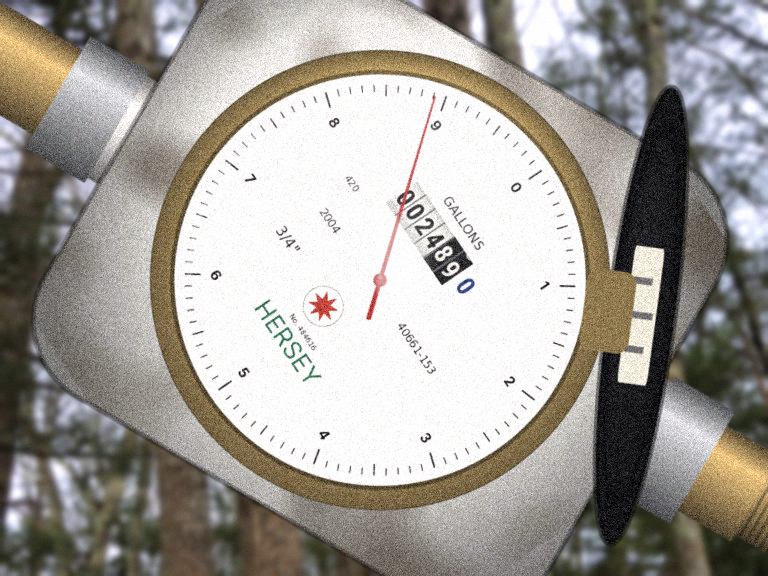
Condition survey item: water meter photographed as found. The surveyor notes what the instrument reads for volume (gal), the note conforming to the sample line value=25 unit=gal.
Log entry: value=24888.9 unit=gal
